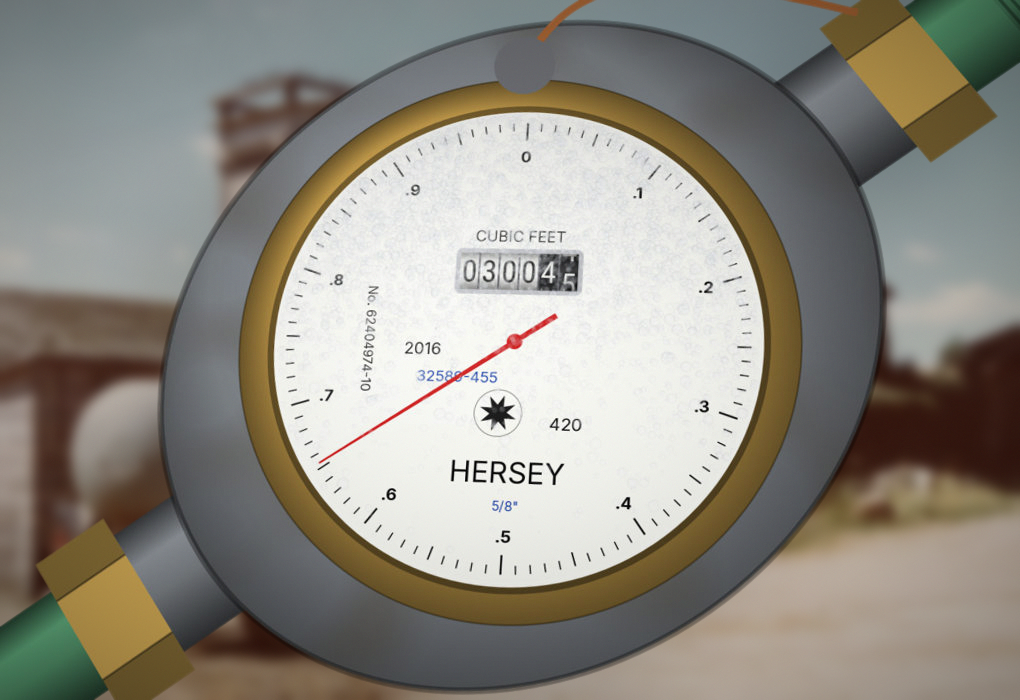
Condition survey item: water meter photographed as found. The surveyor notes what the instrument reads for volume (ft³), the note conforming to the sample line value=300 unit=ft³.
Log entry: value=30044.65 unit=ft³
